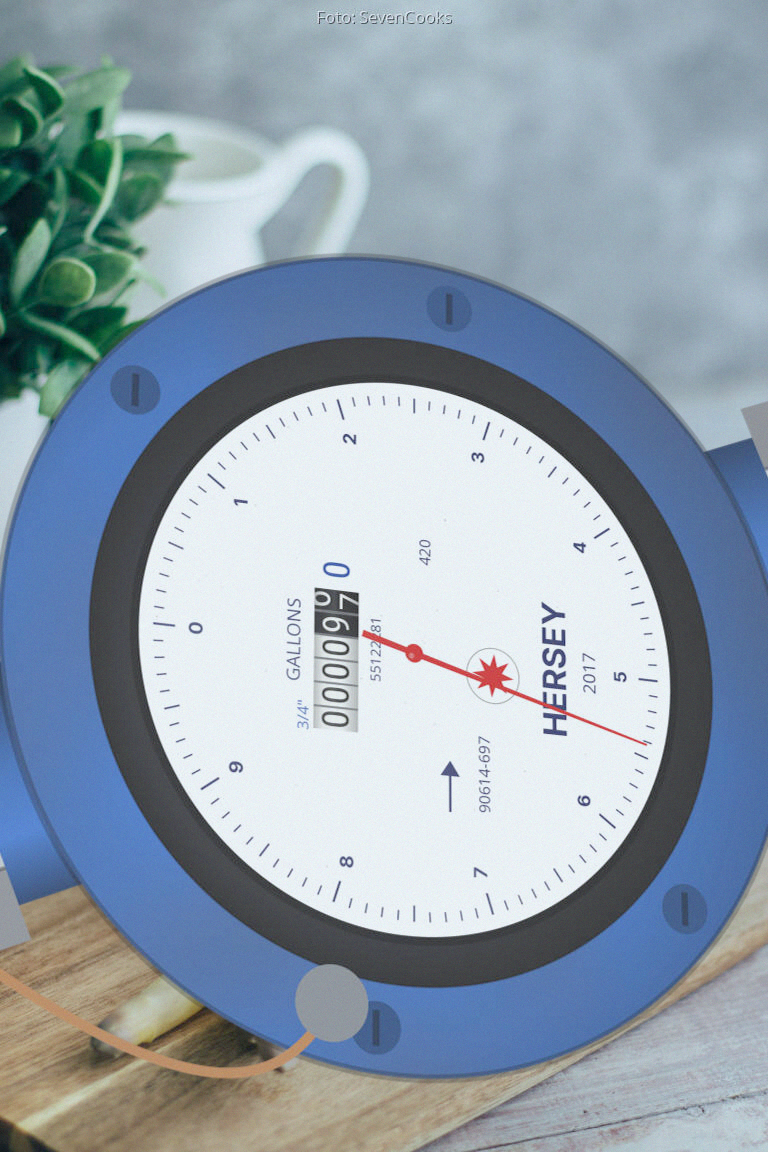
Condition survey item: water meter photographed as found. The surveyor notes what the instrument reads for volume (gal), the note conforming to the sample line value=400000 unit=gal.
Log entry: value=965.4 unit=gal
